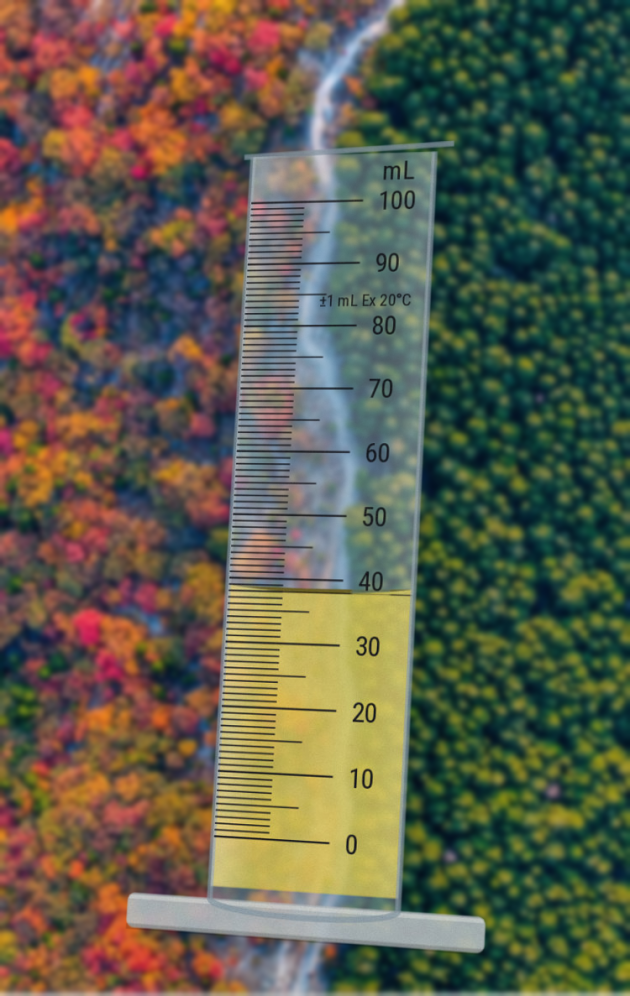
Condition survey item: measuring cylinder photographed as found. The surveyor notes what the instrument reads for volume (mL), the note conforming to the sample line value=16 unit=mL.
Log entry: value=38 unit=mL
